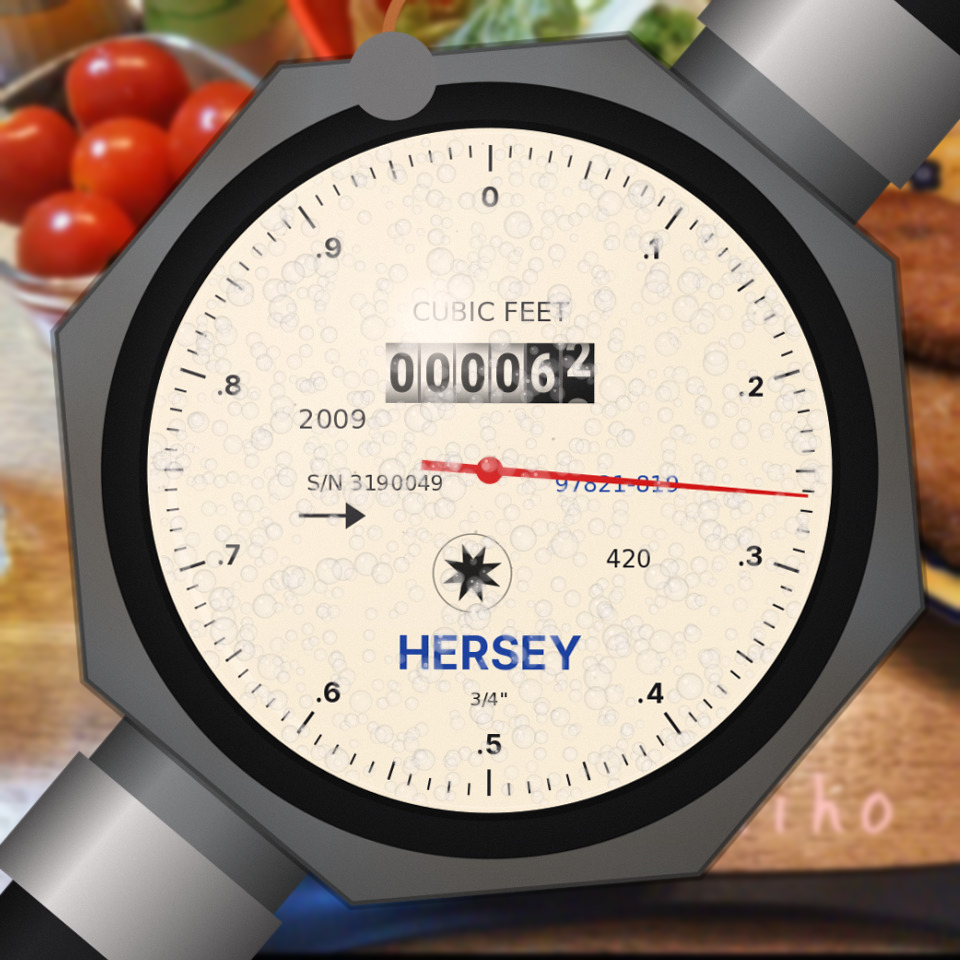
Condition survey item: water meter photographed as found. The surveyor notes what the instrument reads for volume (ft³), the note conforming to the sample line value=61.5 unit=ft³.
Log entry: value=62.26 unit=ft³
